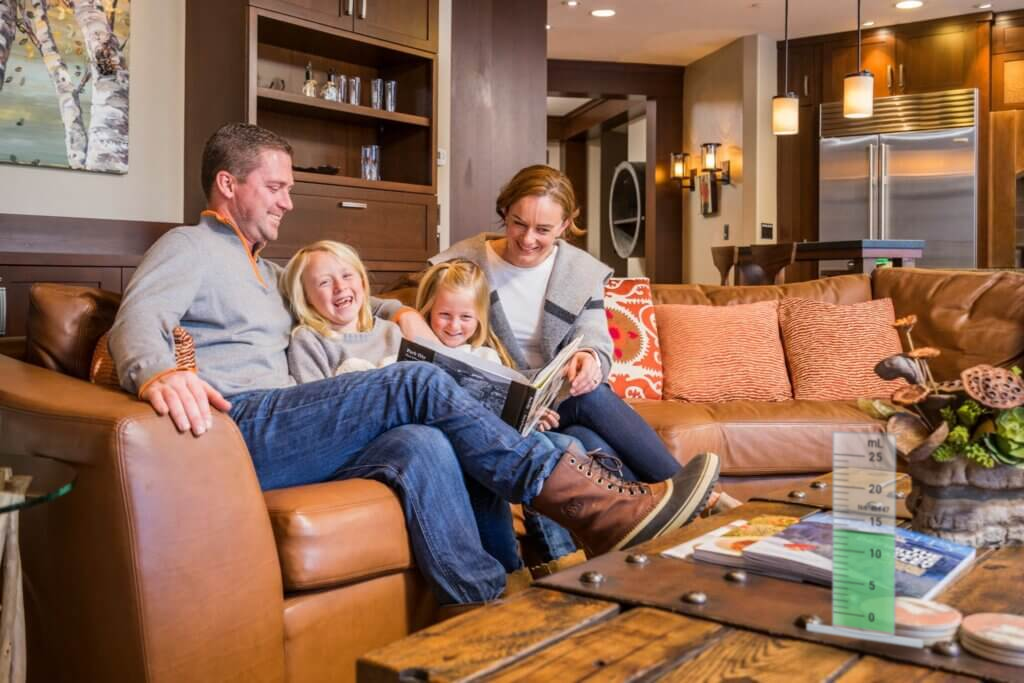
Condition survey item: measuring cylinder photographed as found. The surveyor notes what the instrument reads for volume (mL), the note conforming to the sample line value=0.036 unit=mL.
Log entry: value=13 unit=mL
